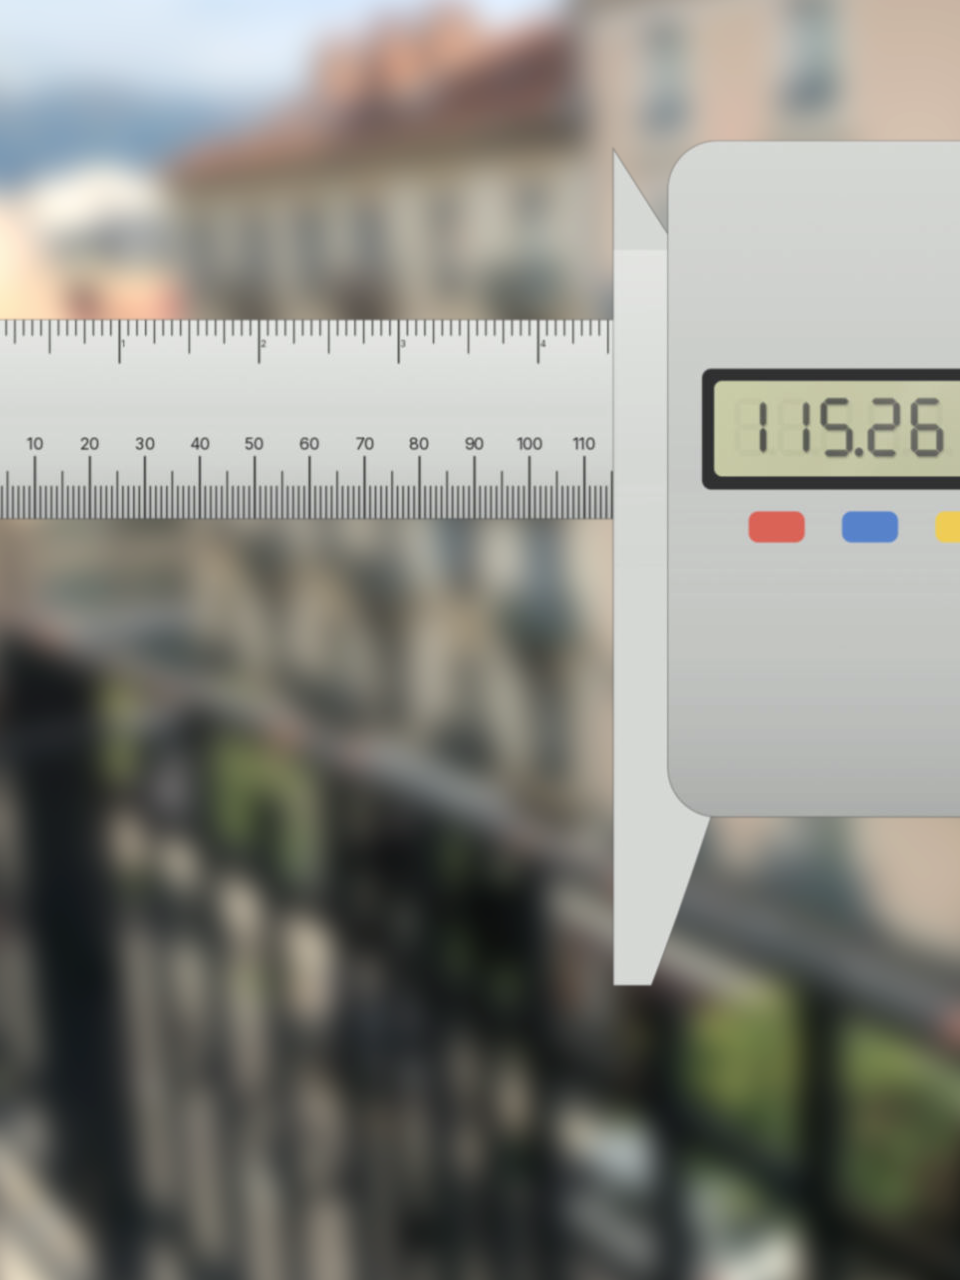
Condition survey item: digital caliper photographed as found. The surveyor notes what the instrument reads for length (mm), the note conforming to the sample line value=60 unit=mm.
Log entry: value=115.26 unit=mm
